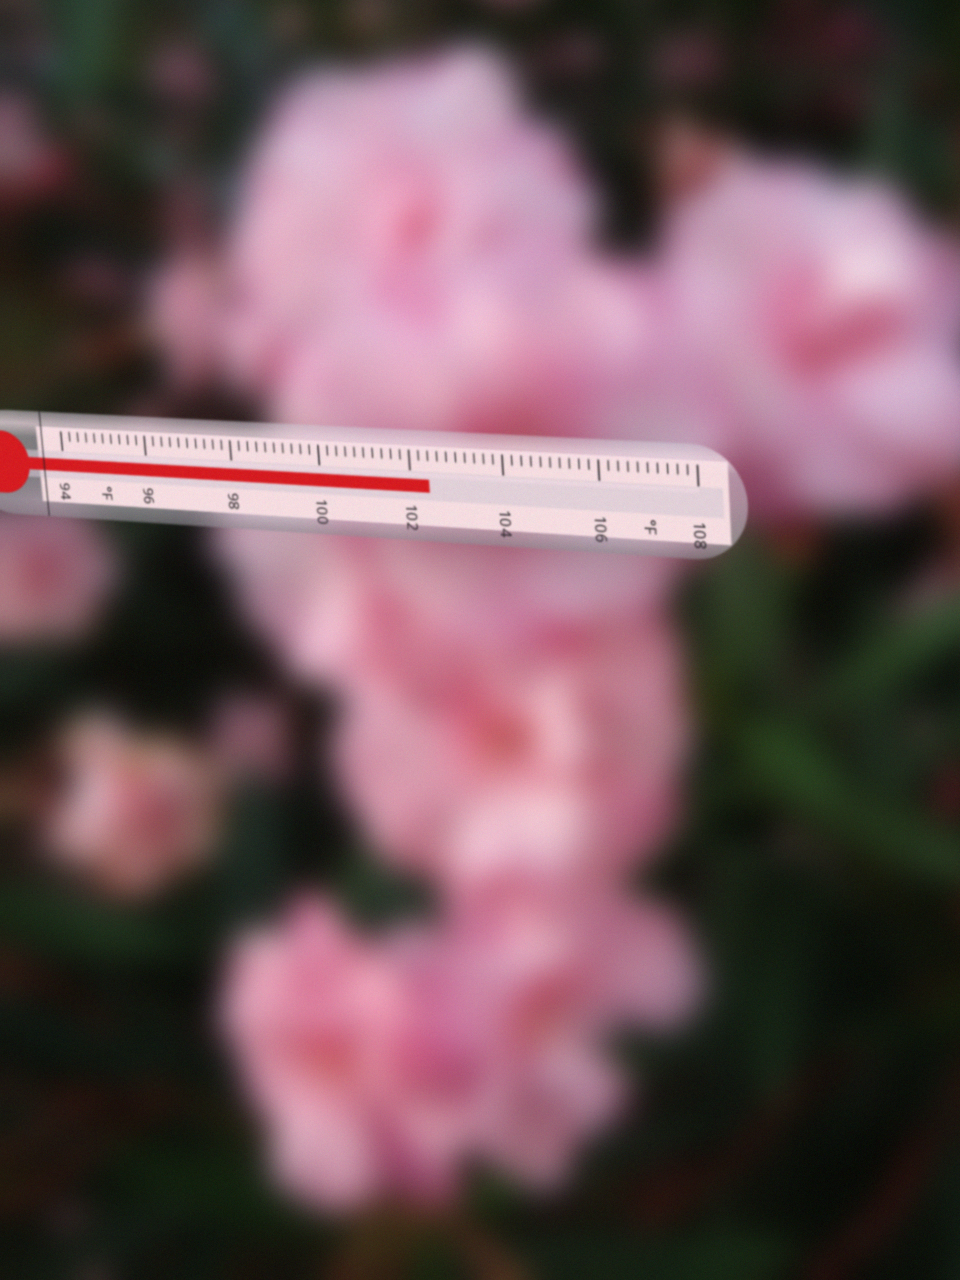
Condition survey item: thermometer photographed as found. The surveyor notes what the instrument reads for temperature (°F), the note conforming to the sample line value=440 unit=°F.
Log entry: value=102.4 unit=°F
